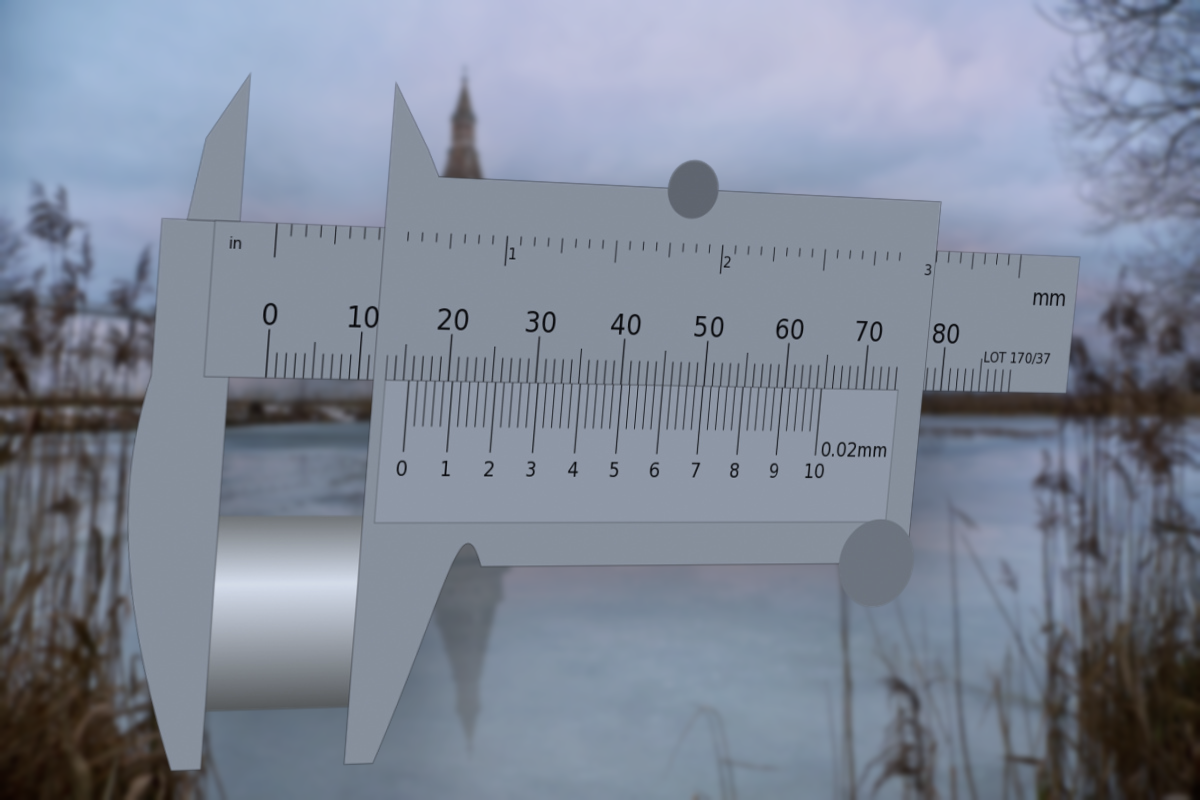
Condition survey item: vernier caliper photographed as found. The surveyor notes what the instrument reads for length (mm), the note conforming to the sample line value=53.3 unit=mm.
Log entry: value=15.6 unit=mm
